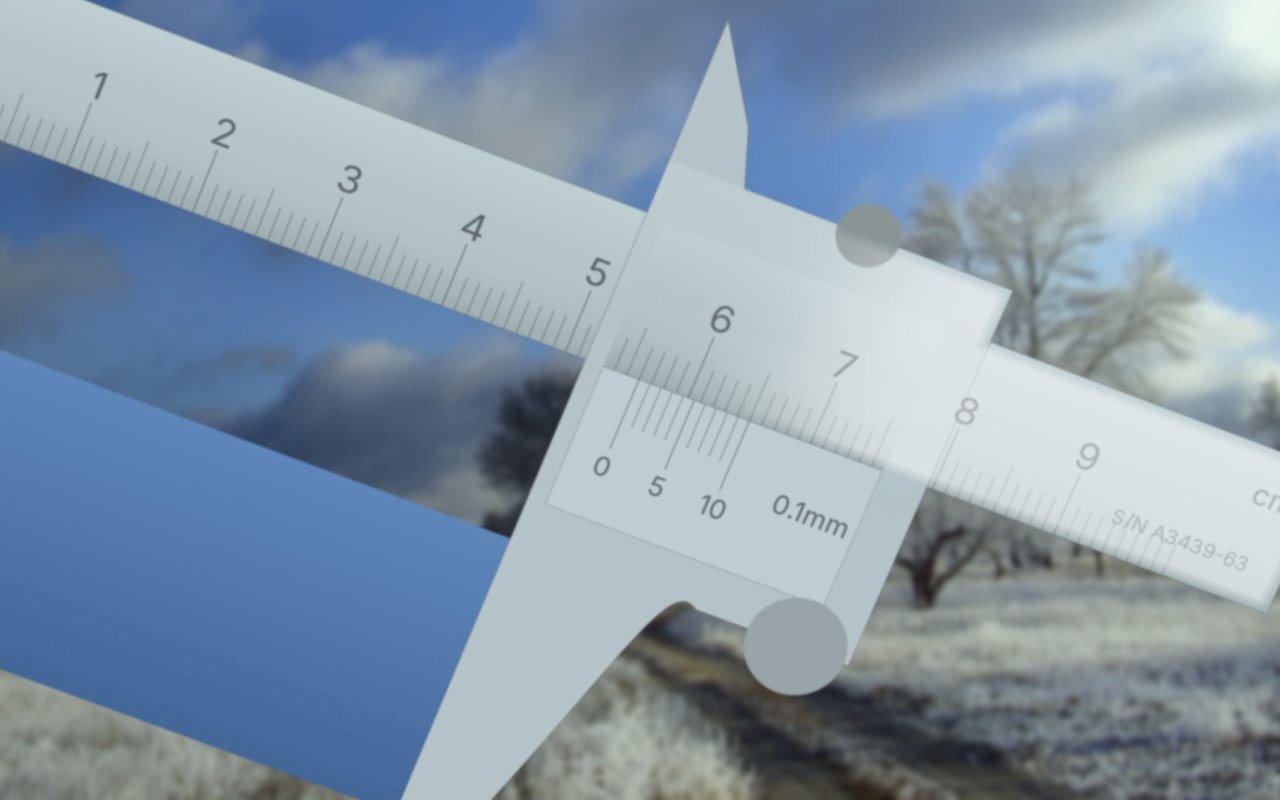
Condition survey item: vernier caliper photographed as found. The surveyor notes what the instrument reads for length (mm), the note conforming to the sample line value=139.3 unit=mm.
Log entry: value=56.0 unit=mm
